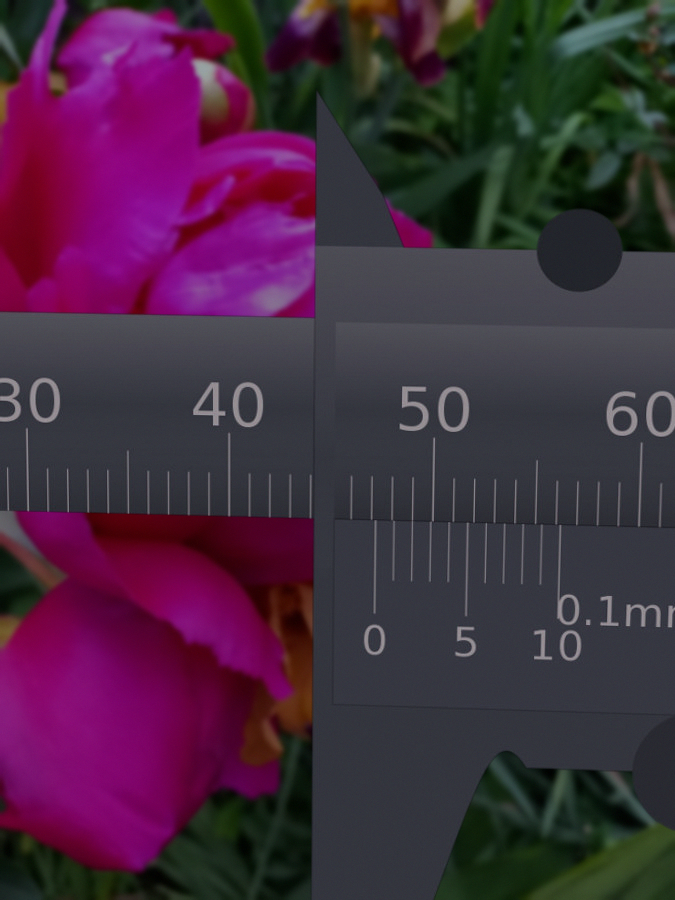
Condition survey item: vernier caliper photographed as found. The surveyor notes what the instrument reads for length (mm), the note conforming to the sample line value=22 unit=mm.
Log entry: value=47.2 unit=mm
